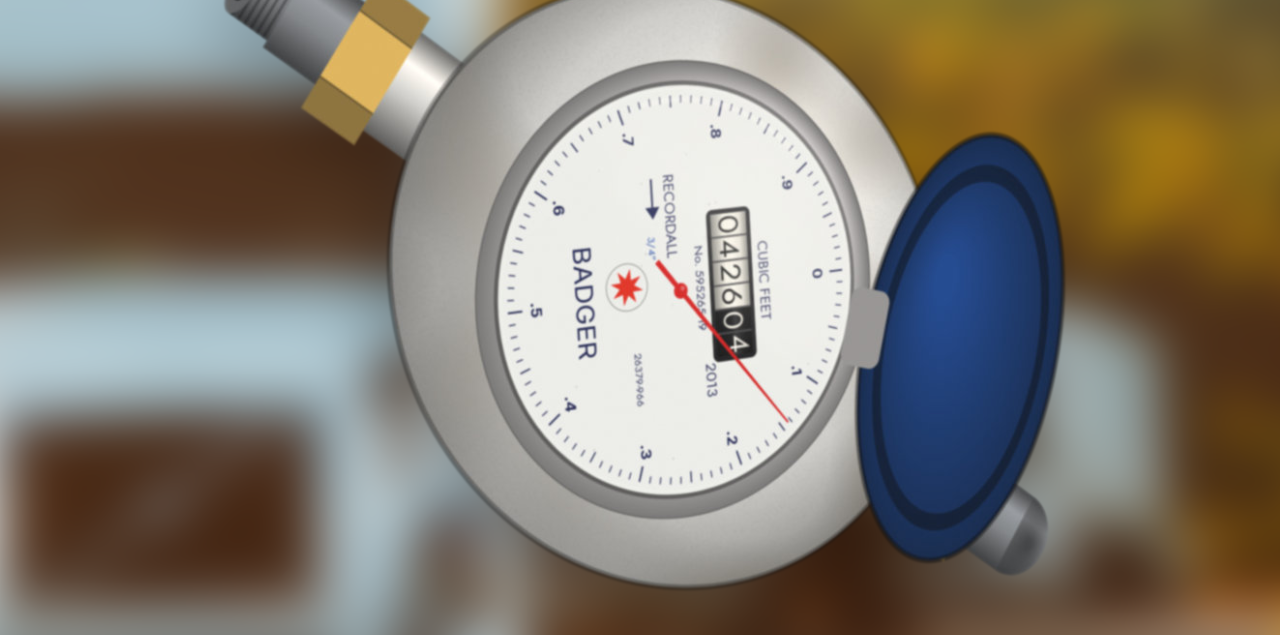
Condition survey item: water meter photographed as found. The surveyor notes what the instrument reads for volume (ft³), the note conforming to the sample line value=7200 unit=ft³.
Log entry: value=42604.14 unit=ft³
